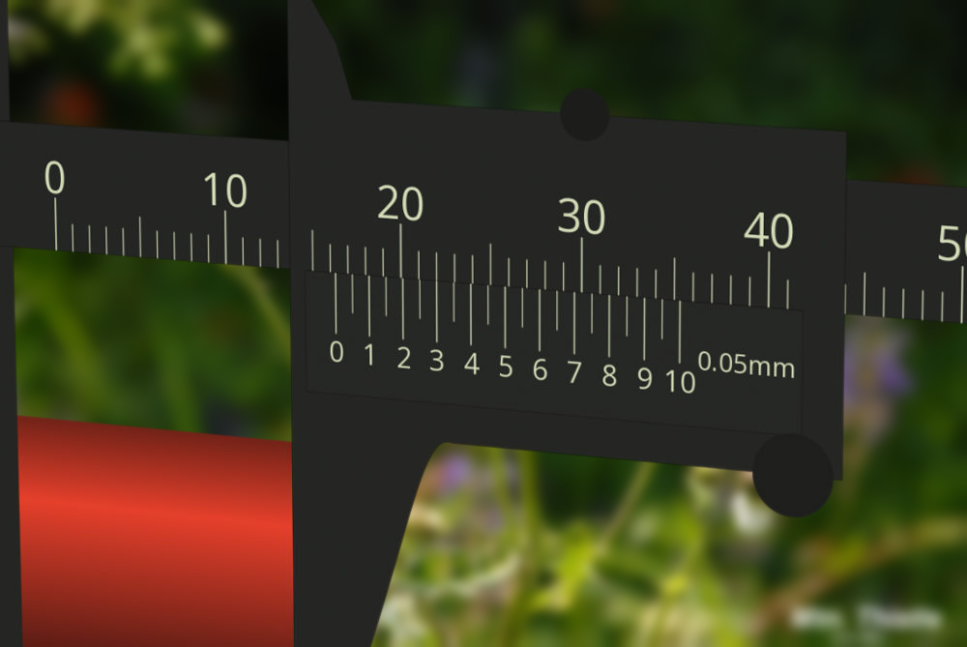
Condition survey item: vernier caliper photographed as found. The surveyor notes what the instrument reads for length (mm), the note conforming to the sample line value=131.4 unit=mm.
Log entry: value=16.3 unit=mm
